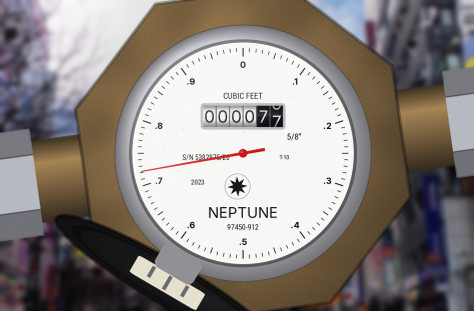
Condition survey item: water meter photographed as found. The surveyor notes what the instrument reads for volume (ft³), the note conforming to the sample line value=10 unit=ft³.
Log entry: value=76.72 unit=ft³
